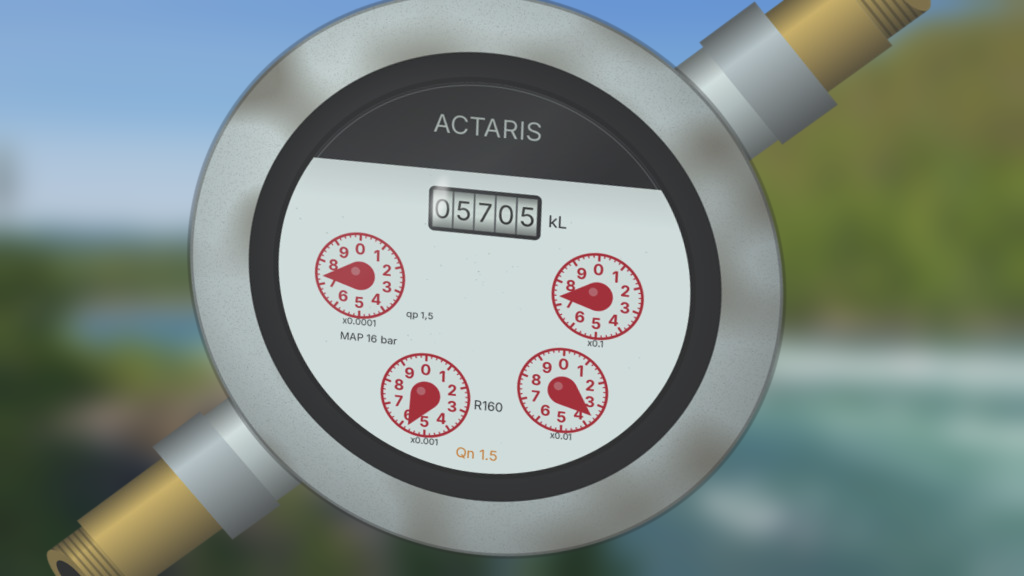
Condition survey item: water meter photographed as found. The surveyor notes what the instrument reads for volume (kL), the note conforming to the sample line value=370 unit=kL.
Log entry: value=5705.7357 unit=kL
